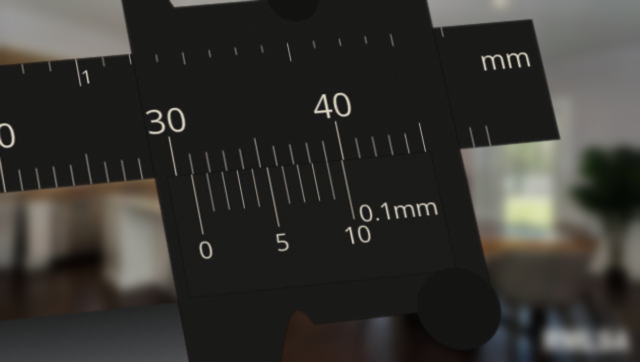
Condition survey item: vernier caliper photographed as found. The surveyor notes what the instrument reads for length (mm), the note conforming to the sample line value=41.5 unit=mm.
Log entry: value=30.9 unit=mm
